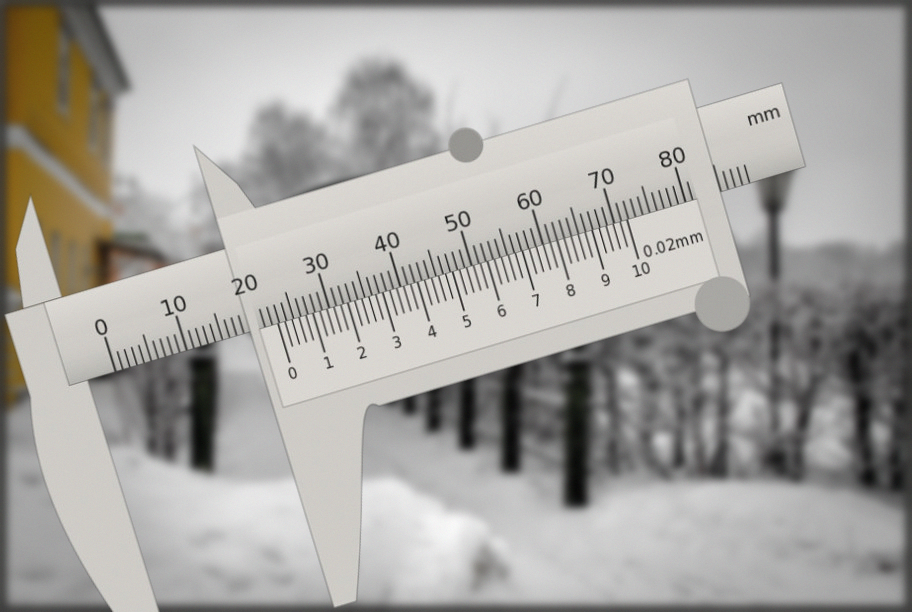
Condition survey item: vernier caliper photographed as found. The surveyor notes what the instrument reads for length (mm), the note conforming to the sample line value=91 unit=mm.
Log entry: value=22.8 unit=mm
